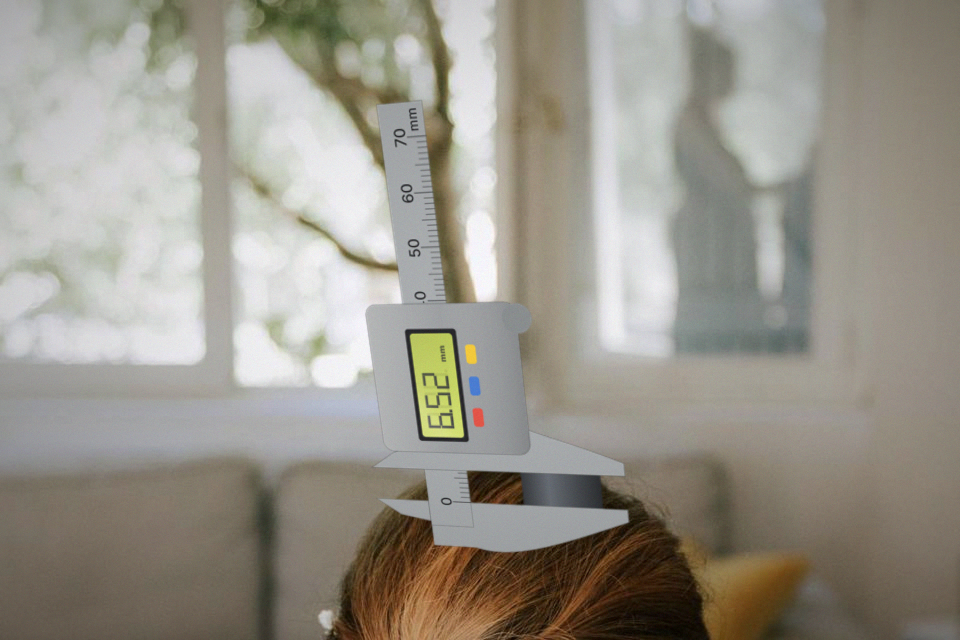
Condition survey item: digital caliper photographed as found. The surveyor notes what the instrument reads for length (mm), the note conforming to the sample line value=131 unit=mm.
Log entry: value=6.52 unit=mm
